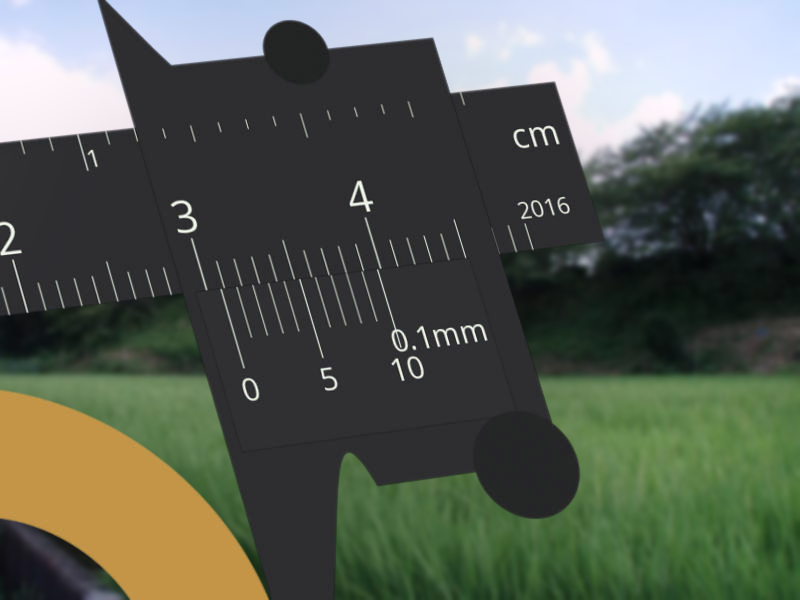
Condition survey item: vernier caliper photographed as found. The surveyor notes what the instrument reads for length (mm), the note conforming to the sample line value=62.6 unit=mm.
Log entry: value=30.8 unit=mm
